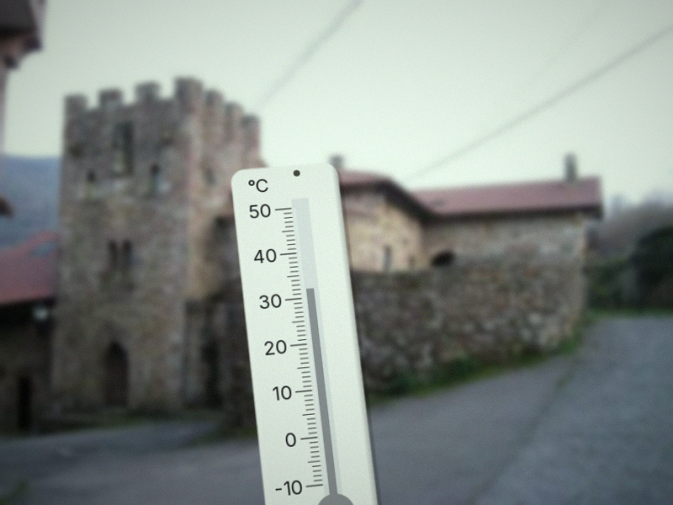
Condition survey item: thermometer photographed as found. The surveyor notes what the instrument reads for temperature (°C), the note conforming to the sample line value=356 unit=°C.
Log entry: value=32 unit=°C
